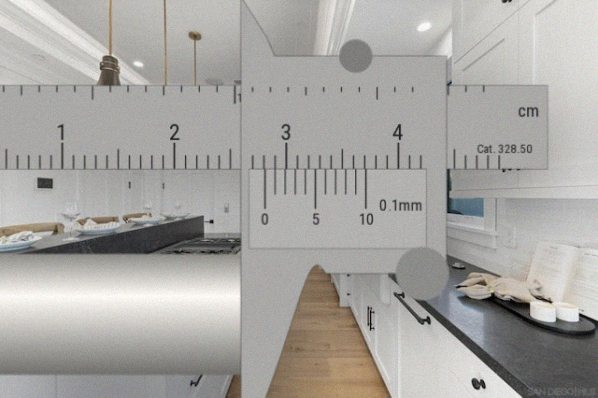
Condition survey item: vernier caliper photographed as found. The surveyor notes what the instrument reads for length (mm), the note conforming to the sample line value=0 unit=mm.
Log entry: value=28.1 unit=mm
